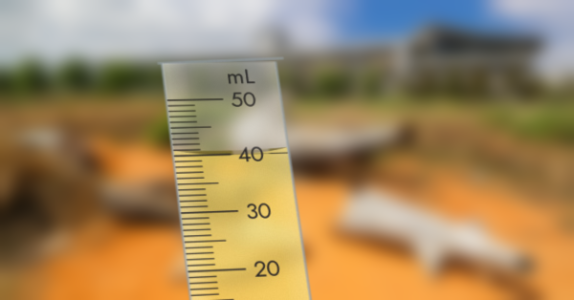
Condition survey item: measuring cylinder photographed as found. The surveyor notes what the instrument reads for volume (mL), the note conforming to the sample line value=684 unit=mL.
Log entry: value=40 unit=mL
